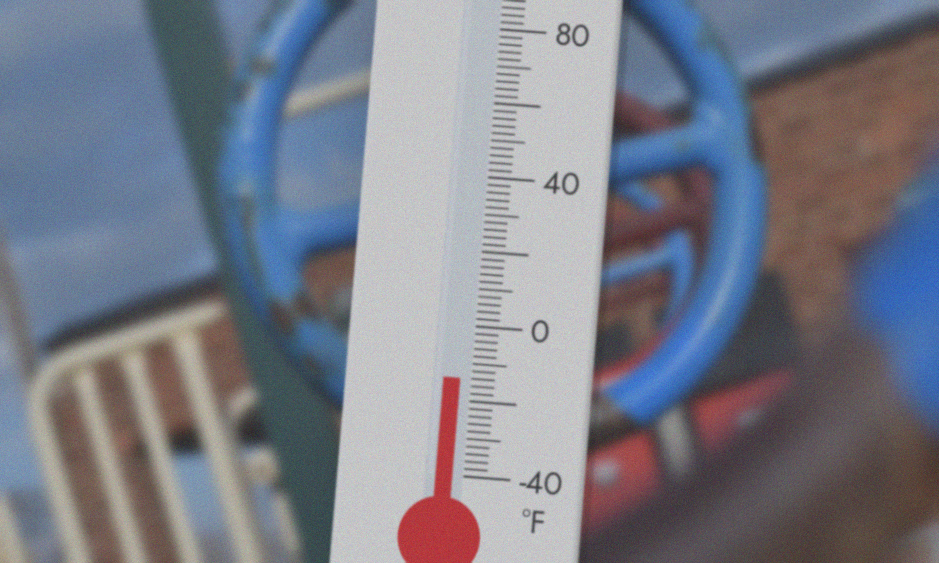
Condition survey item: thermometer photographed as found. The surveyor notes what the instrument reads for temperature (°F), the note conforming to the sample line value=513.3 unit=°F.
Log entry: value=-14 unit=°F
